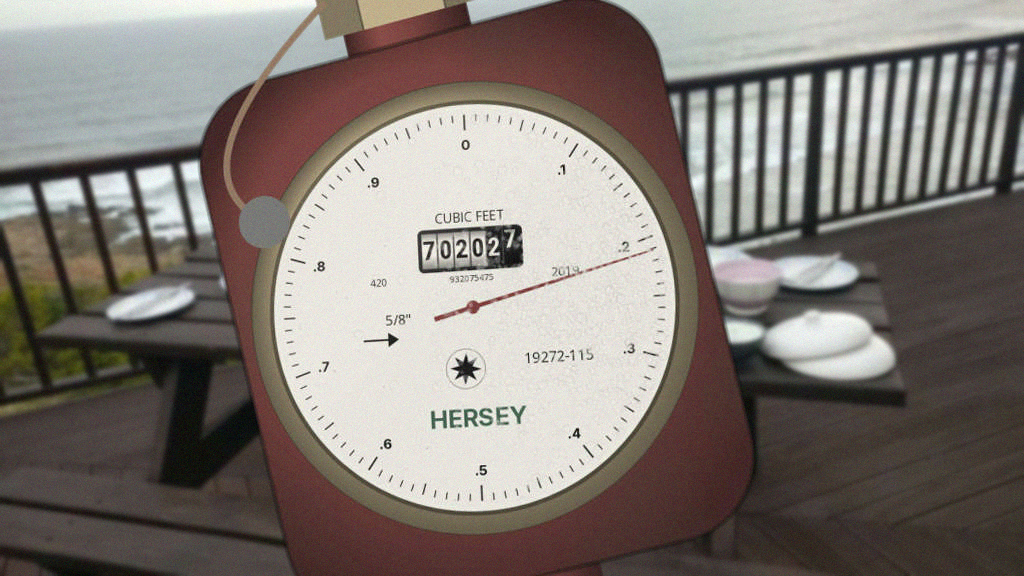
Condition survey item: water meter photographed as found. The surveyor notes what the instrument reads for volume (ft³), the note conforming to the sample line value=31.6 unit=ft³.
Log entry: value=702027.21 unit=ft³
